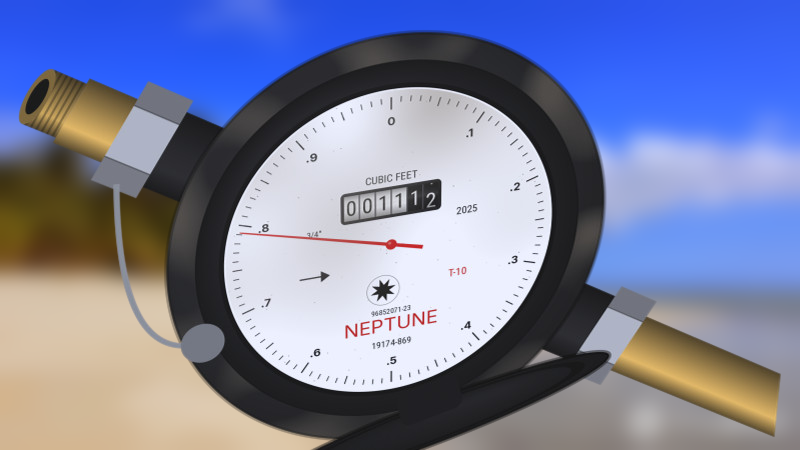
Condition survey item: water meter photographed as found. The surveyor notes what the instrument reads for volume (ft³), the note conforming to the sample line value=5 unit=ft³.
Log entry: value=1111.79 unit=ft³
